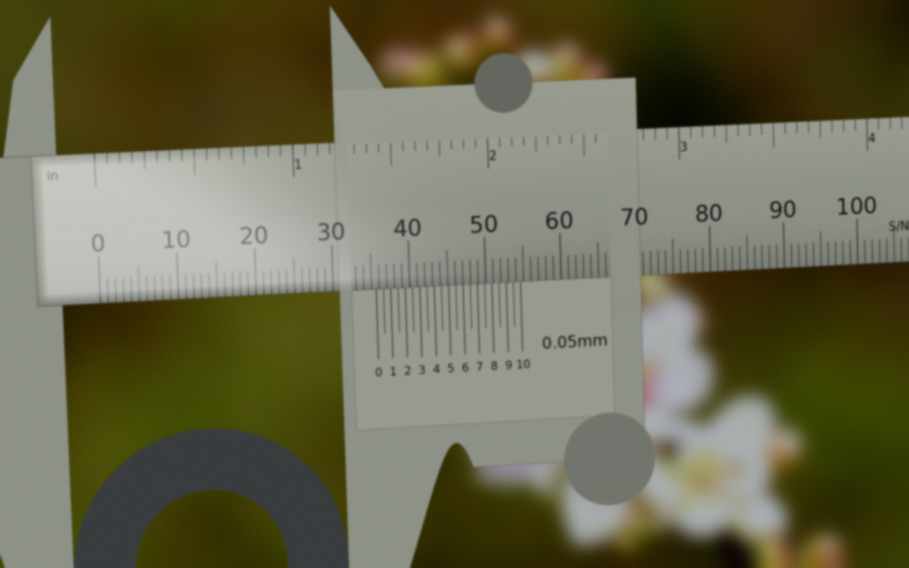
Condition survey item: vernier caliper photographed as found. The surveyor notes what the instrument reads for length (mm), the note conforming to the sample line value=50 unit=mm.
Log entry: value=35.6 unit=mm
